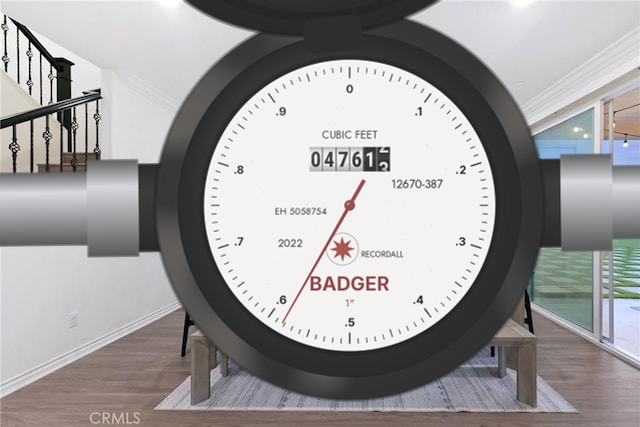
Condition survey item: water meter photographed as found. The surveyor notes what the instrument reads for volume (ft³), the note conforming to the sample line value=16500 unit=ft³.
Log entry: value=47612.58 unit=ft³
